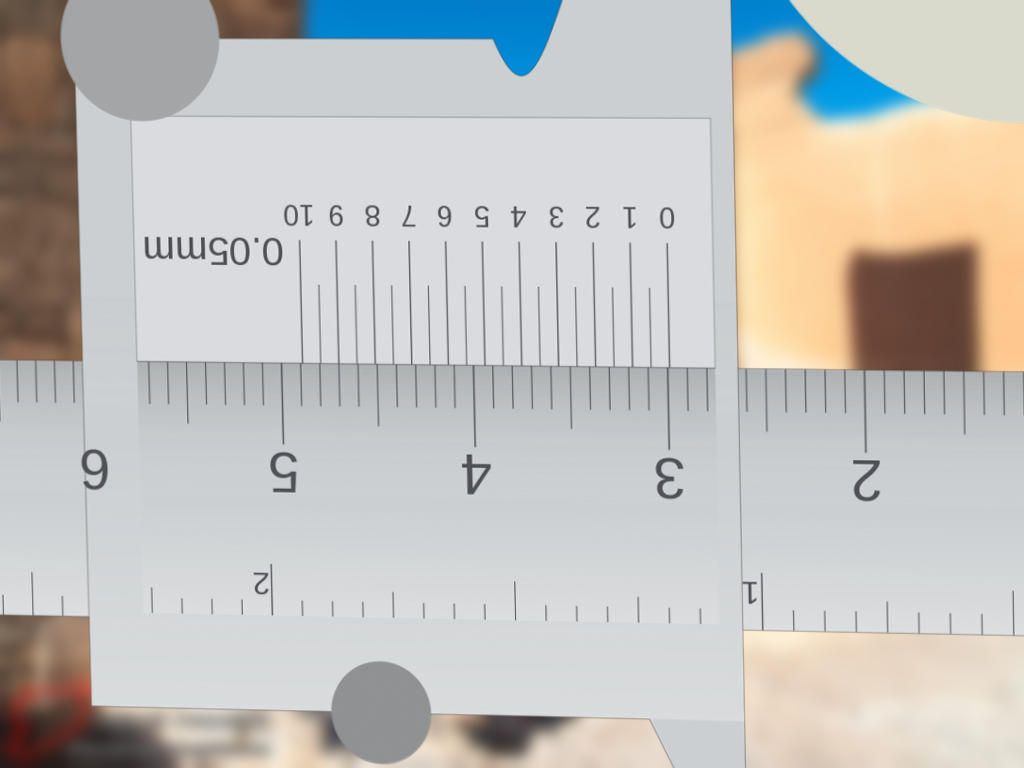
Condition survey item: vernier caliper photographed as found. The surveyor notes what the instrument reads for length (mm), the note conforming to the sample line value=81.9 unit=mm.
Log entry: value=29.9 unit=mm
